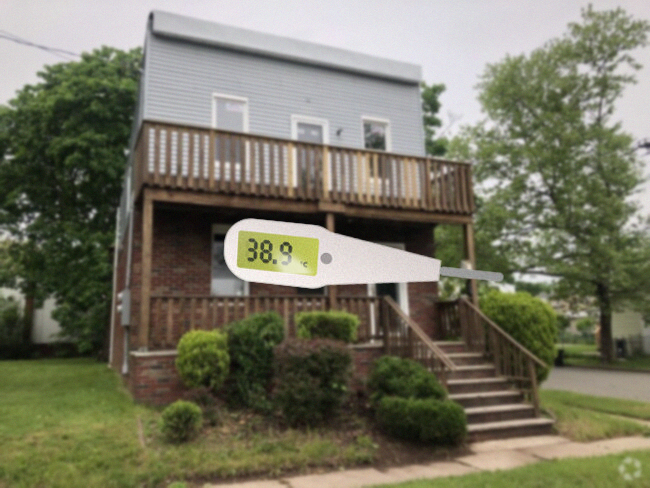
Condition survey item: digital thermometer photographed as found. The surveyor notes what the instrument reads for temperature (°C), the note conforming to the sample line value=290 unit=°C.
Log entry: value=38.9 unit=°C
